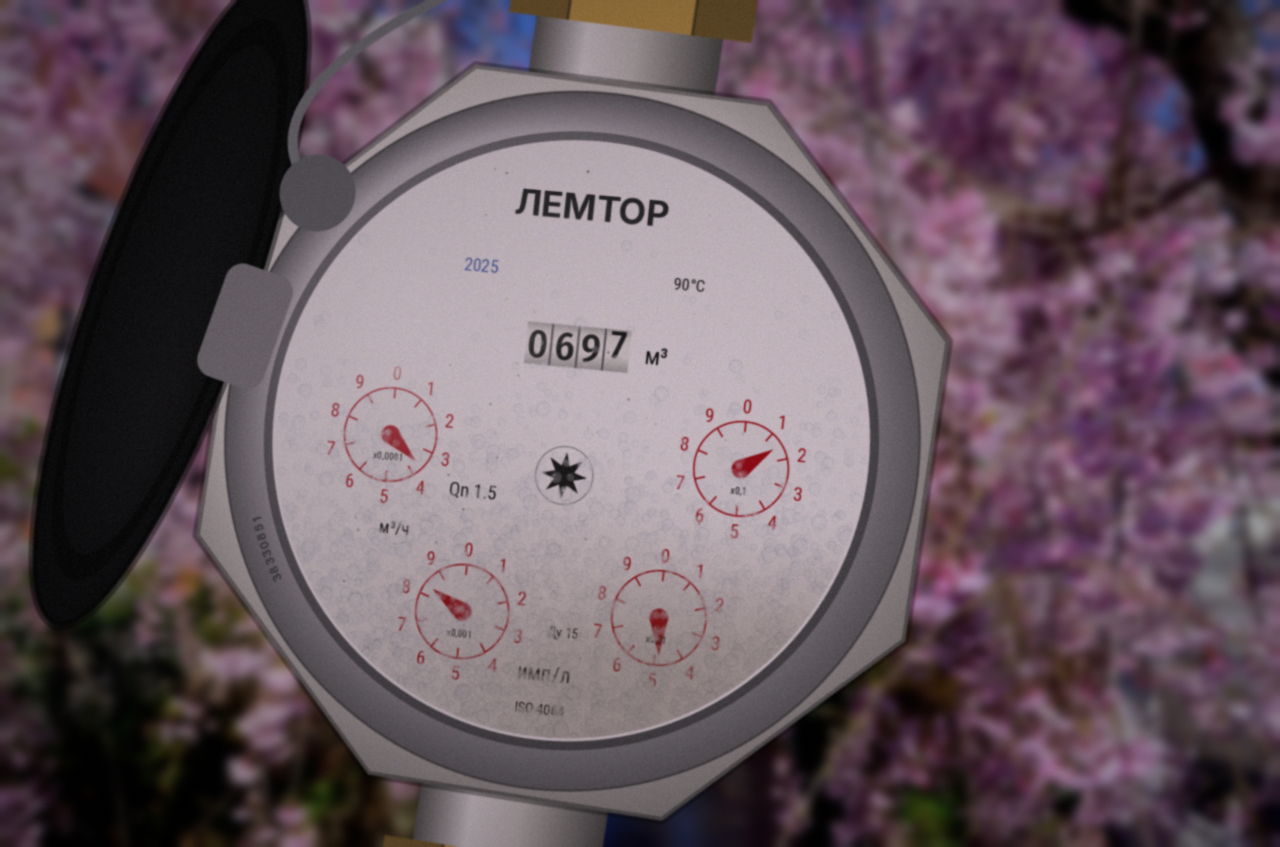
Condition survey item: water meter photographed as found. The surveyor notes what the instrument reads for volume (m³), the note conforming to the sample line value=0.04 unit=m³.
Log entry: value=697.1483 unit=m³
